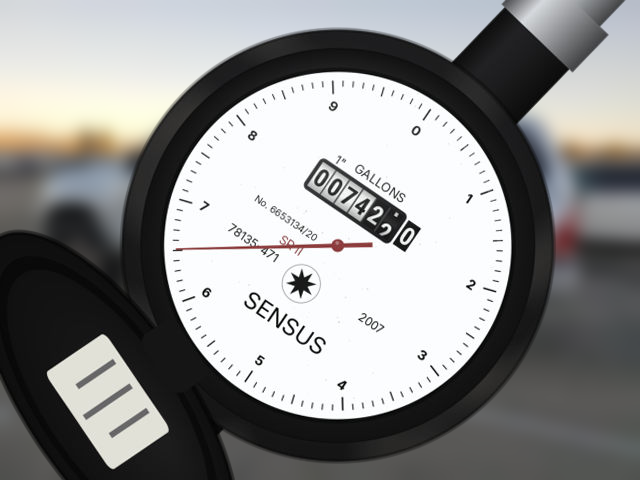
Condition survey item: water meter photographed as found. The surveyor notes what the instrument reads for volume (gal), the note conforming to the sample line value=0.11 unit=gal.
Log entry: value=74216.5 unit=gal
